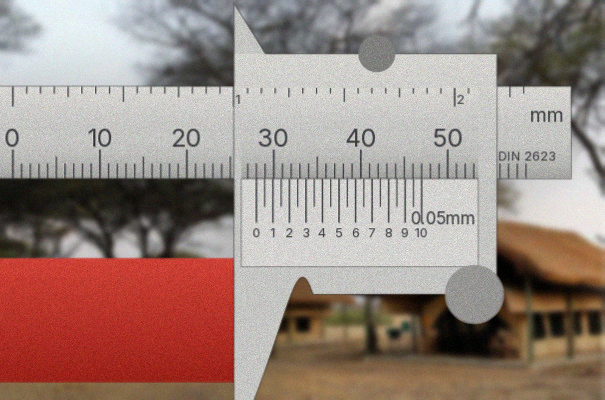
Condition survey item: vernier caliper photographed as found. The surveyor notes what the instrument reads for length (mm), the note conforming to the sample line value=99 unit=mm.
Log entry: value=28.0 unit=mm
